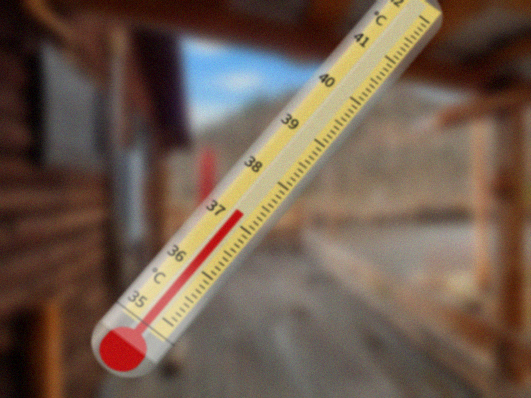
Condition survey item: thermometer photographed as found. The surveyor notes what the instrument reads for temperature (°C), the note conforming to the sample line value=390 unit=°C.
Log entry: value=37.2 unit=°C
